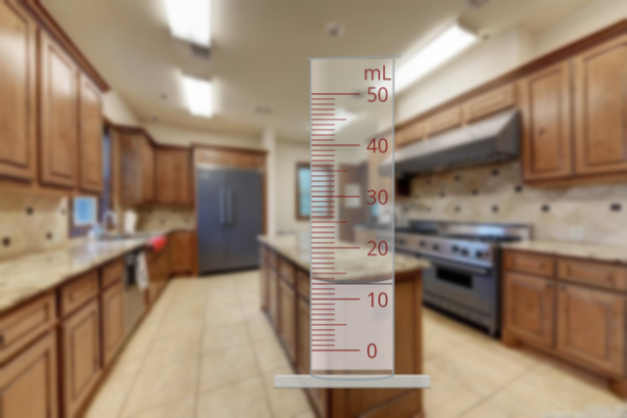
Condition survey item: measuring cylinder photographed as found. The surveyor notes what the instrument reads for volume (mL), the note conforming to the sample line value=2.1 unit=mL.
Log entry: value=13 unit=mL
